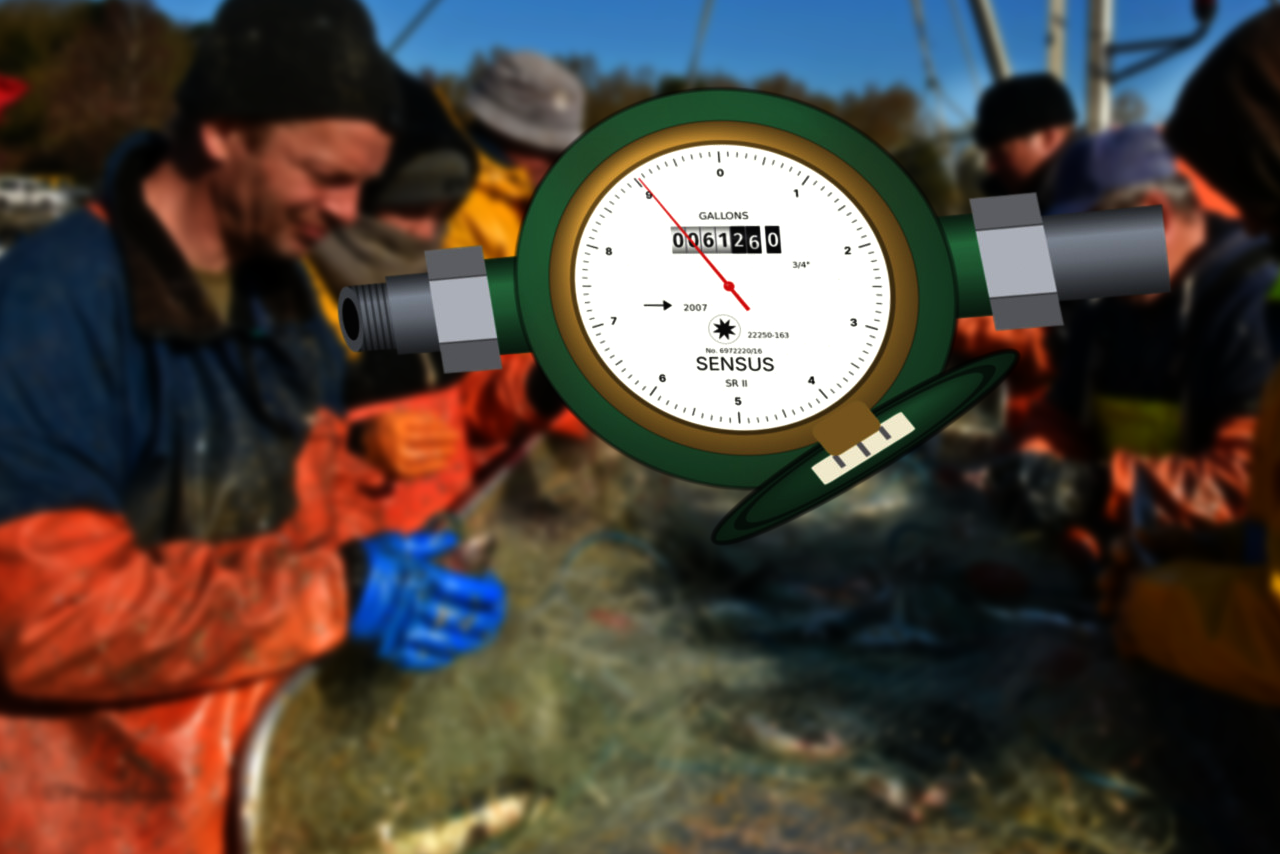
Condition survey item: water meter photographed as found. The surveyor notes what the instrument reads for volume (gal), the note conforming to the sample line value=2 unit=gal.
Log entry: value=61259.0 unit=gal
